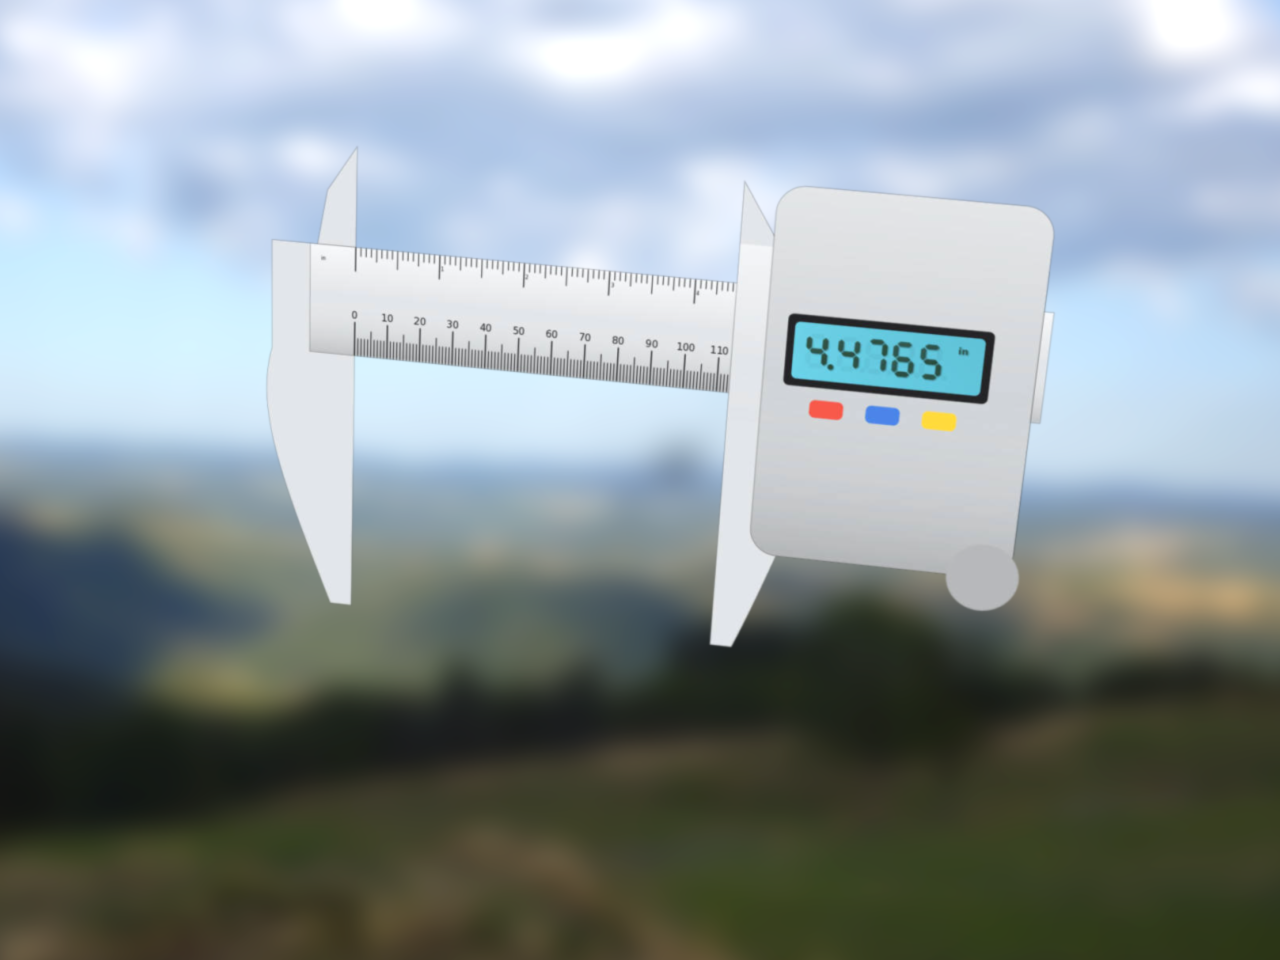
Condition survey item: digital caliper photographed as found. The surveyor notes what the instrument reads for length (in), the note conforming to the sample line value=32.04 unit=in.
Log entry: value=4.4765 unit=in
